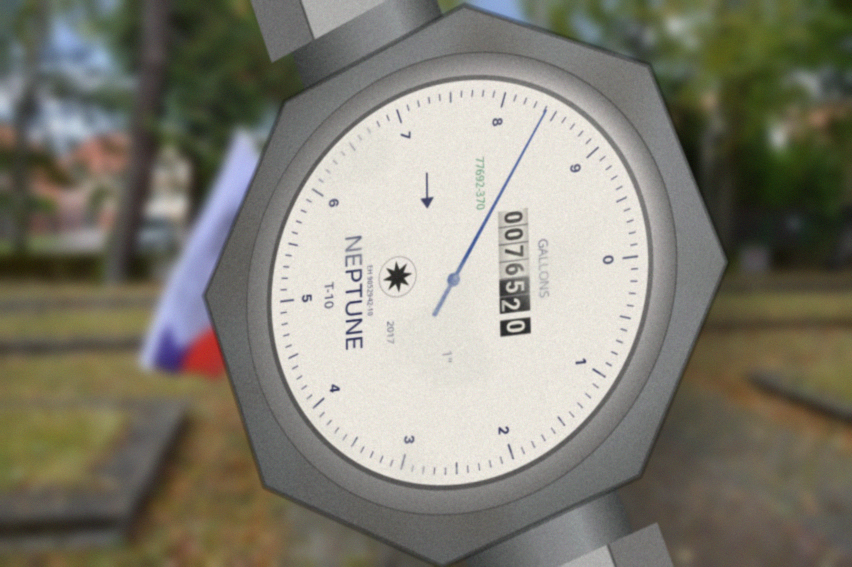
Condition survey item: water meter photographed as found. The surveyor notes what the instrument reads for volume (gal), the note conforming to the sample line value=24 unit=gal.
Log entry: value=76518.4 unit=gal
